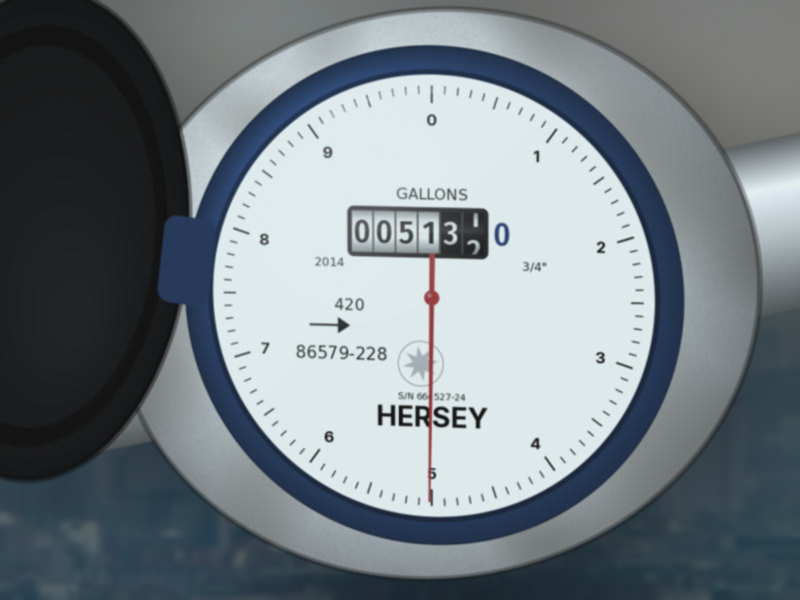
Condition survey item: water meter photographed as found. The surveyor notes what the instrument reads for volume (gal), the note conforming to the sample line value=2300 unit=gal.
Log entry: value=51315.0 unit=gal
